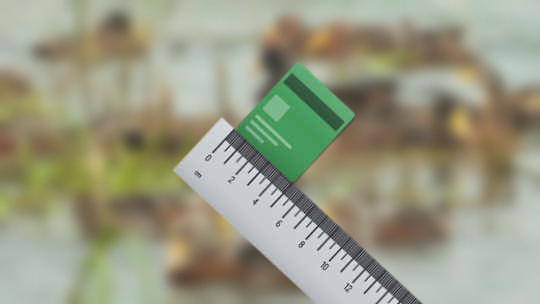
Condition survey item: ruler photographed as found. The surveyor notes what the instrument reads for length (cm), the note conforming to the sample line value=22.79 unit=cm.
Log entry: value=5 unit=cm
